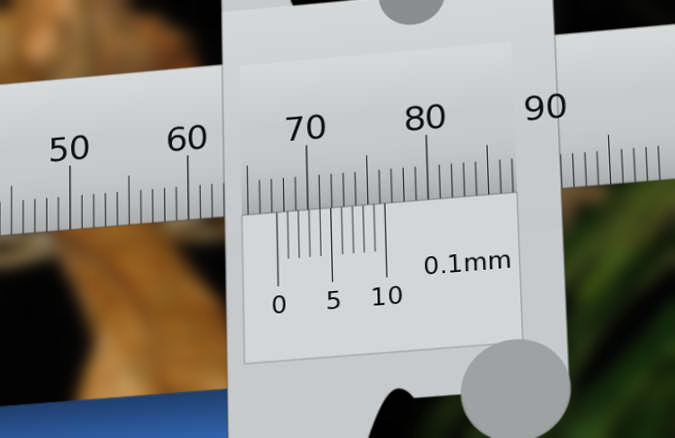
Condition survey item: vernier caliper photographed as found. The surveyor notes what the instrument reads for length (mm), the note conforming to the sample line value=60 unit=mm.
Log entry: value=67.4 unit=mm
